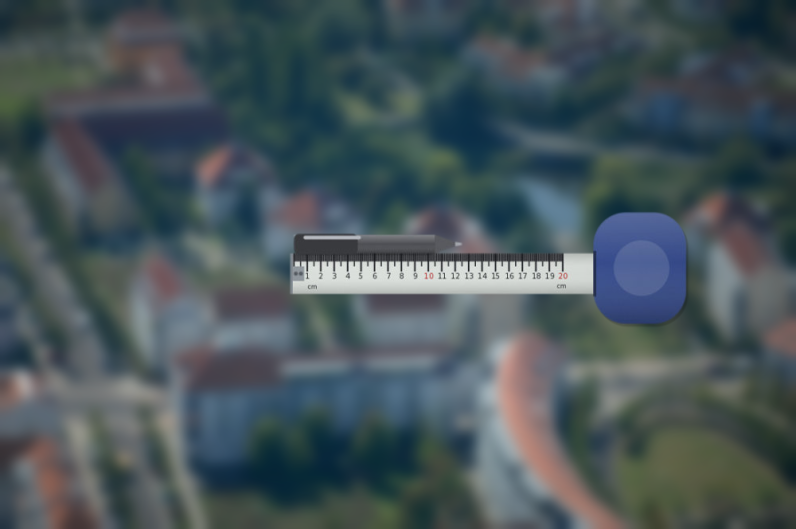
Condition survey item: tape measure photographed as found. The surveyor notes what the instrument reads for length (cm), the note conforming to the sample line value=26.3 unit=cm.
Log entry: value=12.5 unit=cm
